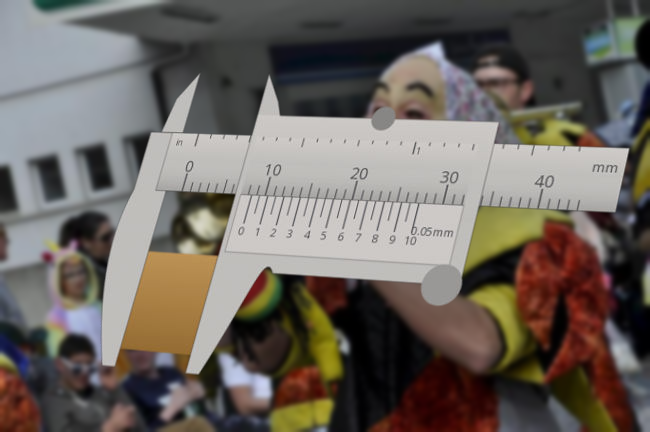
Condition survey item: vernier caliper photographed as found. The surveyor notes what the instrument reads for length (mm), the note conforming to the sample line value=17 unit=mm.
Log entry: value=8.4 unit=mm
